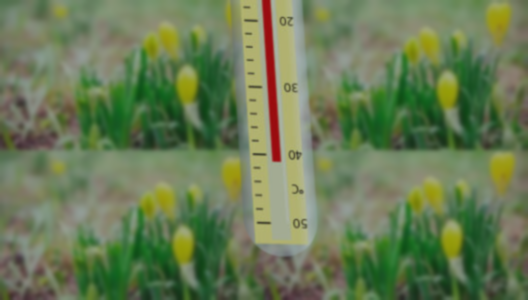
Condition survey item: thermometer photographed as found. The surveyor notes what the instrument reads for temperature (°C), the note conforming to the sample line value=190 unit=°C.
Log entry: value=41 unit=°C
